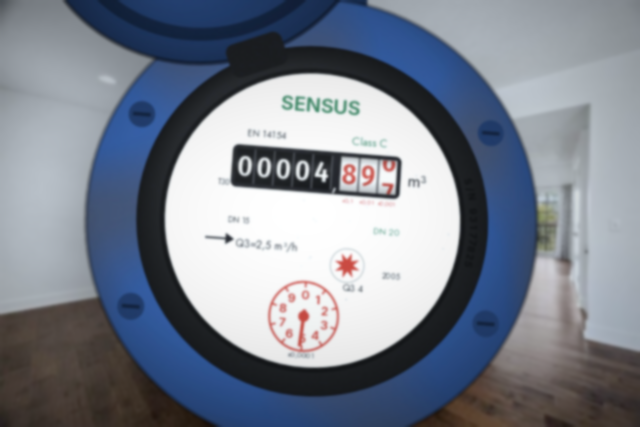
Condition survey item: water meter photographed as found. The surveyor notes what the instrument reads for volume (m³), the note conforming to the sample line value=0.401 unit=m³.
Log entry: value=4.8965 unit=m³
